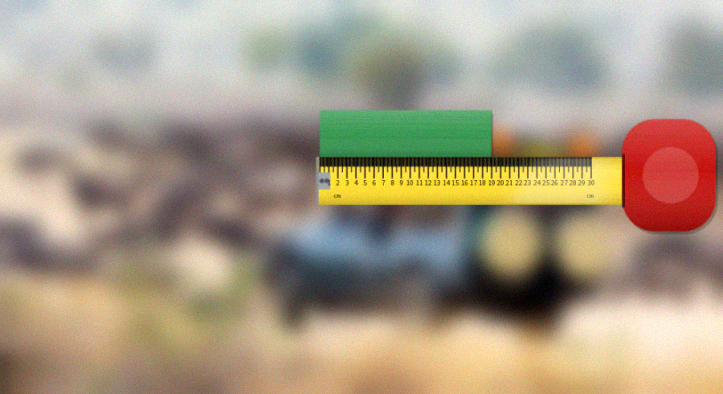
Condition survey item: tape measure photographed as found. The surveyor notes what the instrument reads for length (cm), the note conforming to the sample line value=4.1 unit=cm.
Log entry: value=19 unit=cm
